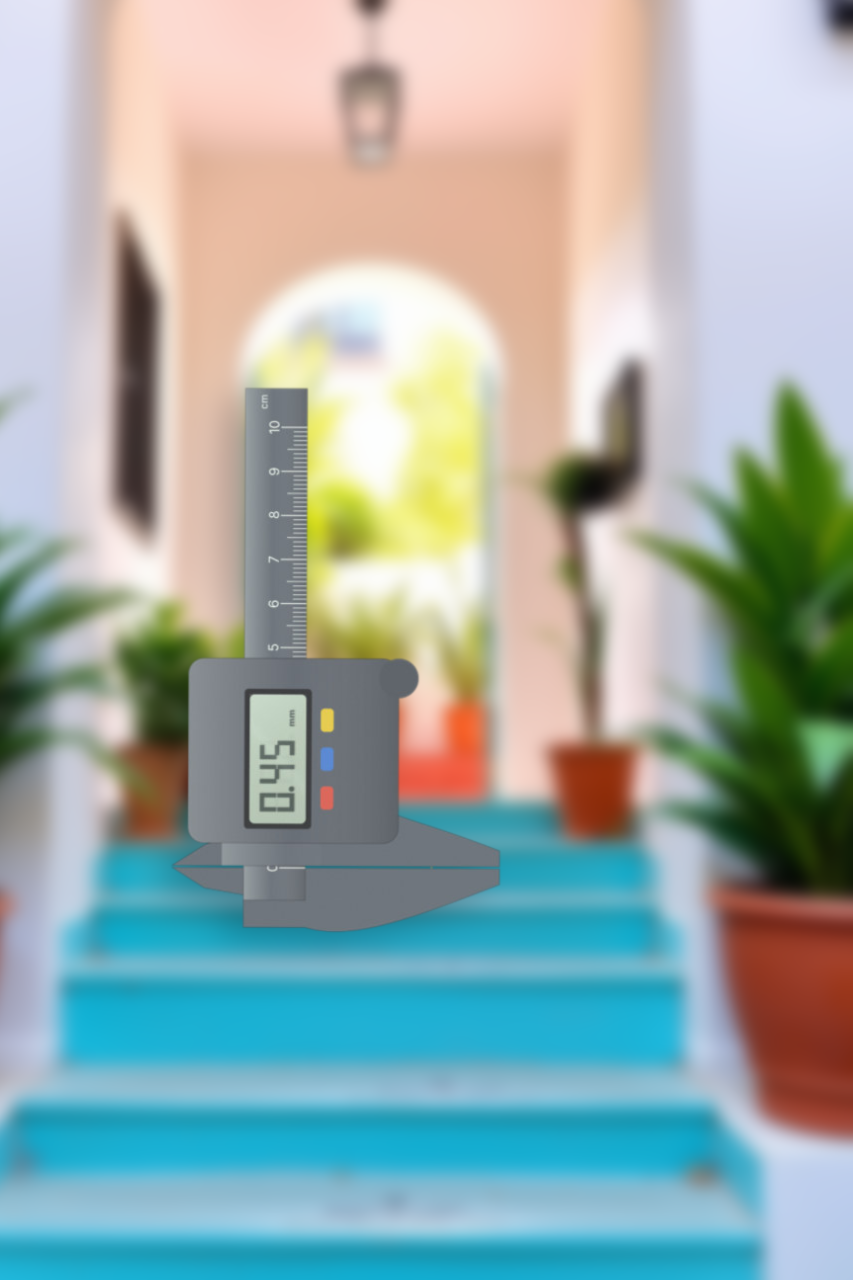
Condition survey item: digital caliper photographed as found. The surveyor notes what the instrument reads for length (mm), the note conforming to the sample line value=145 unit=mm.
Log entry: value=0.45 unit=mm
